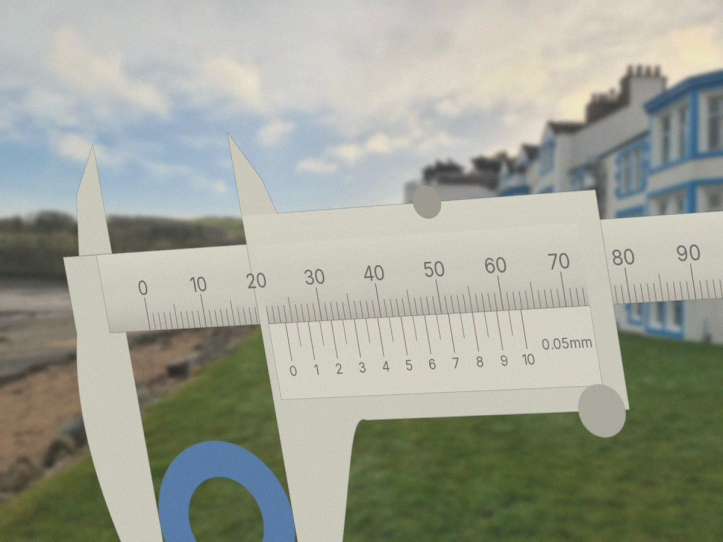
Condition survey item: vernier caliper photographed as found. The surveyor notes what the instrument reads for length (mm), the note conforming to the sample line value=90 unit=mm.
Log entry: value=23.8 unit=mm
